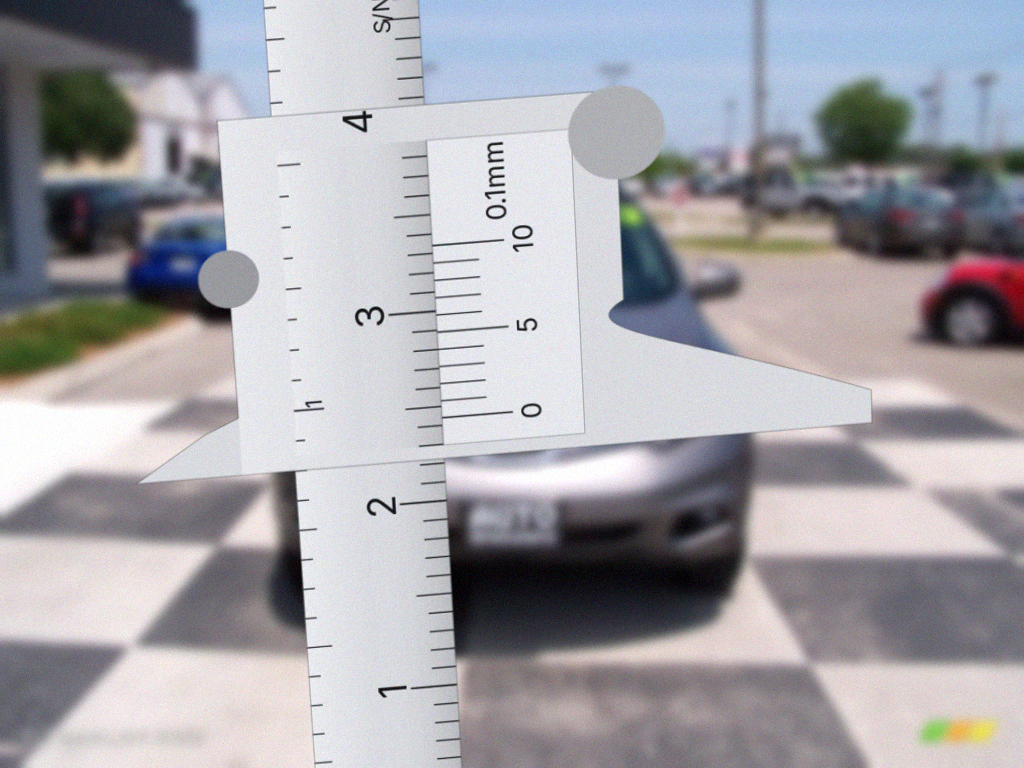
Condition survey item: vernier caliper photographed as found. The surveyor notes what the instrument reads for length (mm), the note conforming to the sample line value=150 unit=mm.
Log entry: value=24.4 unit=mm
